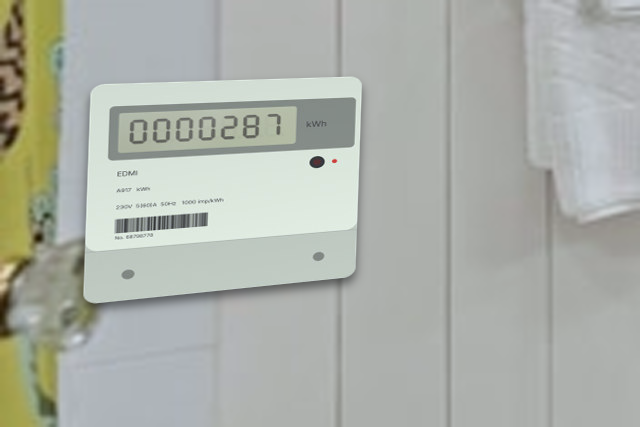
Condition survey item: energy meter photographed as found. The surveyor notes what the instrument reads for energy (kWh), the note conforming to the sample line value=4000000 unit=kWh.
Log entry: value=287 unit=kWh
